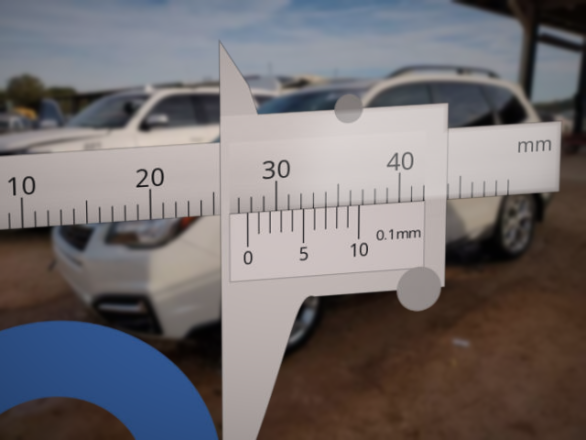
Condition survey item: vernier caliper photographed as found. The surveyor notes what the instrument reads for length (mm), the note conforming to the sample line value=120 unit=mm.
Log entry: value=27.7 unit=mm
